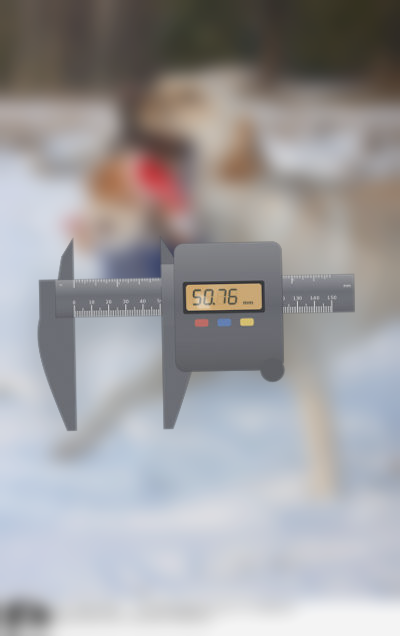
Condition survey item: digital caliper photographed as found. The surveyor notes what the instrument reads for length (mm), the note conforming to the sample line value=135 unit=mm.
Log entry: value=50.76 unit=mm
